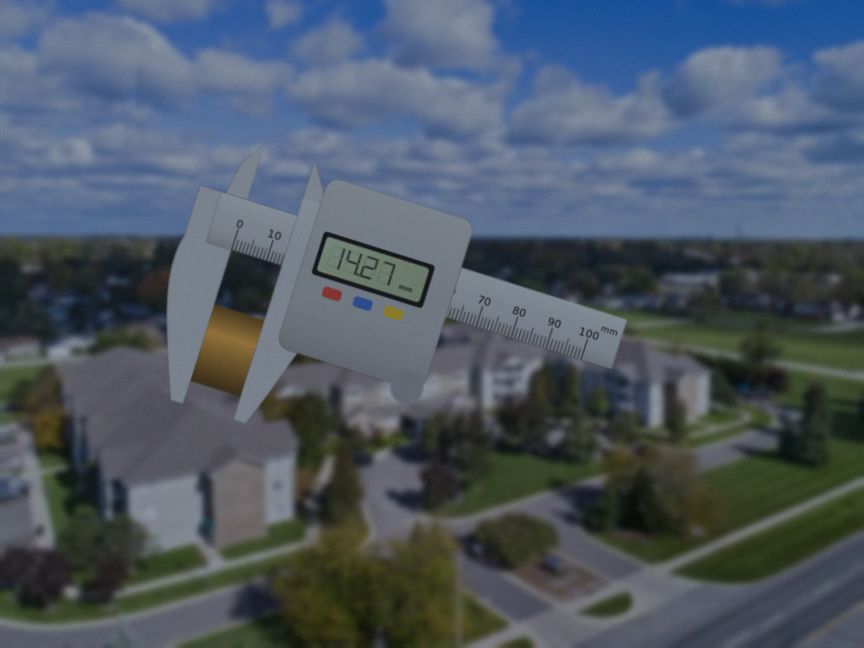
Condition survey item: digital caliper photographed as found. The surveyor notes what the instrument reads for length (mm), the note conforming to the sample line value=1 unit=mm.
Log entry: value=14.27 unit=mm
